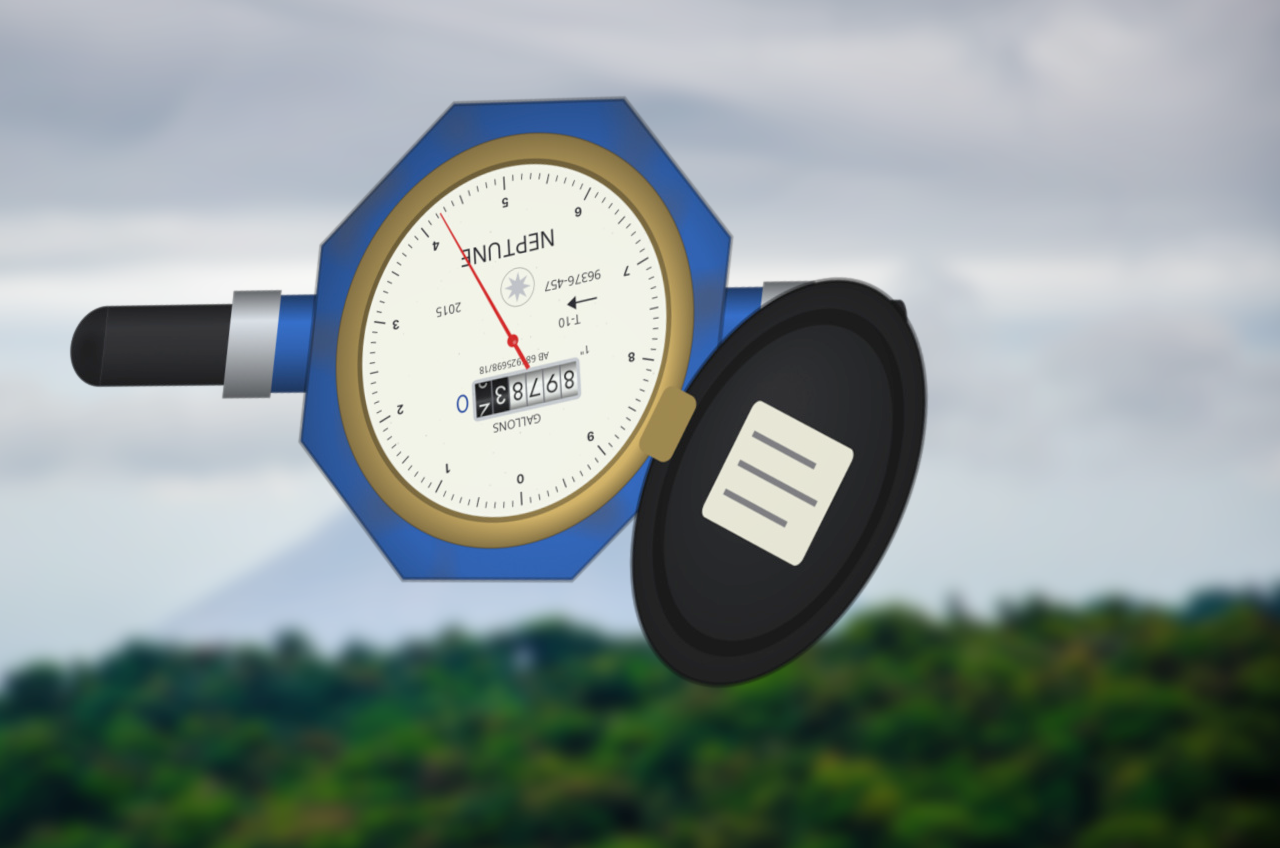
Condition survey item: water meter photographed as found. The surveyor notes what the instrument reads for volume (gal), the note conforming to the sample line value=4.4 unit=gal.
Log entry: value=8978324.2 unit=gal
